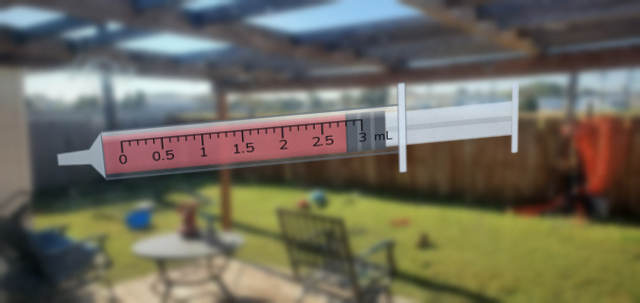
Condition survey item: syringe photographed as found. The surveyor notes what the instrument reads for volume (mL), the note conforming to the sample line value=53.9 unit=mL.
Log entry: value=2.8 unit=mL
